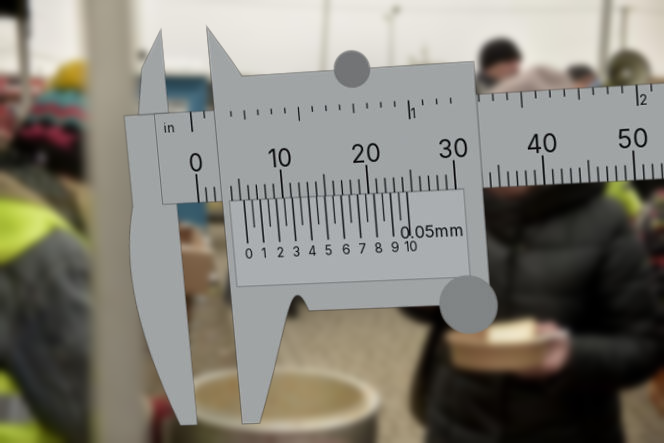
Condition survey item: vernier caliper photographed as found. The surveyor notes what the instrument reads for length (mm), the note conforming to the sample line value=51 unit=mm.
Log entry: value=5.4 unit=mm
